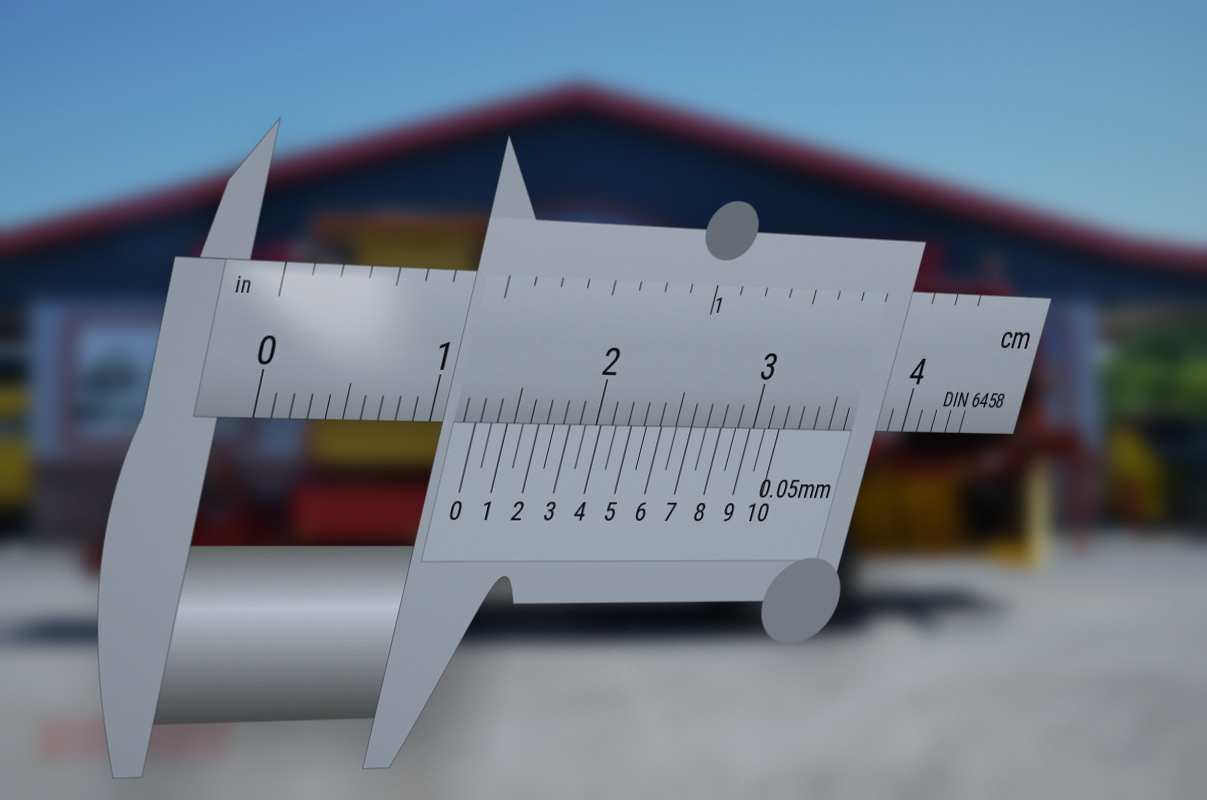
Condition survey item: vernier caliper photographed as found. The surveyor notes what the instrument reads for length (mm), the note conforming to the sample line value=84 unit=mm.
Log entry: value=12.7 unit=mm
